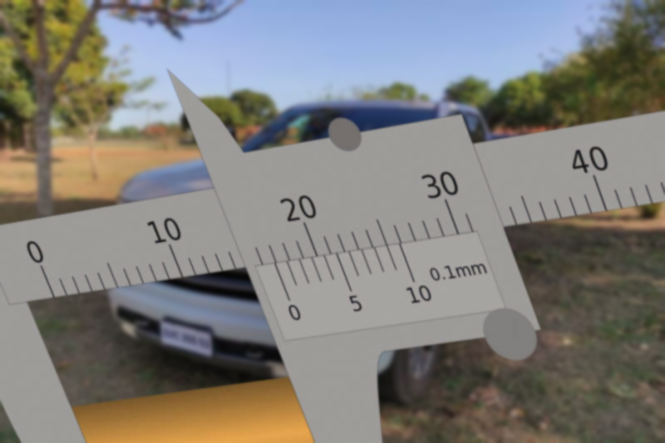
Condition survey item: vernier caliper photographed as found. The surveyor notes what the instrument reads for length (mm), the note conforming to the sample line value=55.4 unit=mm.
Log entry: value=16.9 unit=mm
